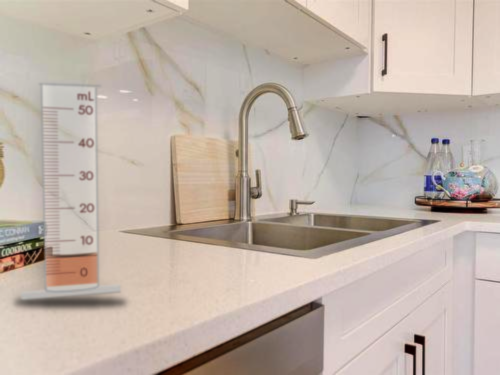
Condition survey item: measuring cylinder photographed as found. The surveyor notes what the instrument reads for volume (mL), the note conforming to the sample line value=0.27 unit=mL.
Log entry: value=5 unit=mL
